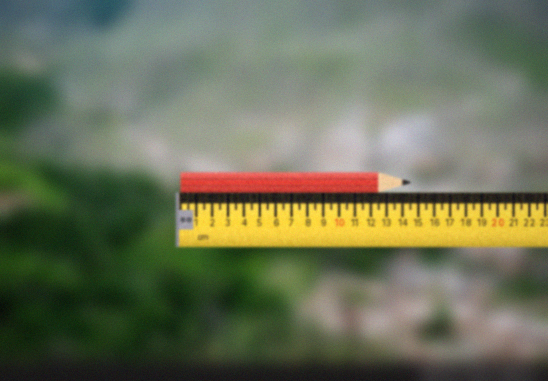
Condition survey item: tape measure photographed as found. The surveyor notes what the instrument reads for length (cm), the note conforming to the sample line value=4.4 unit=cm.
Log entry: value=14.5 unit=cm
